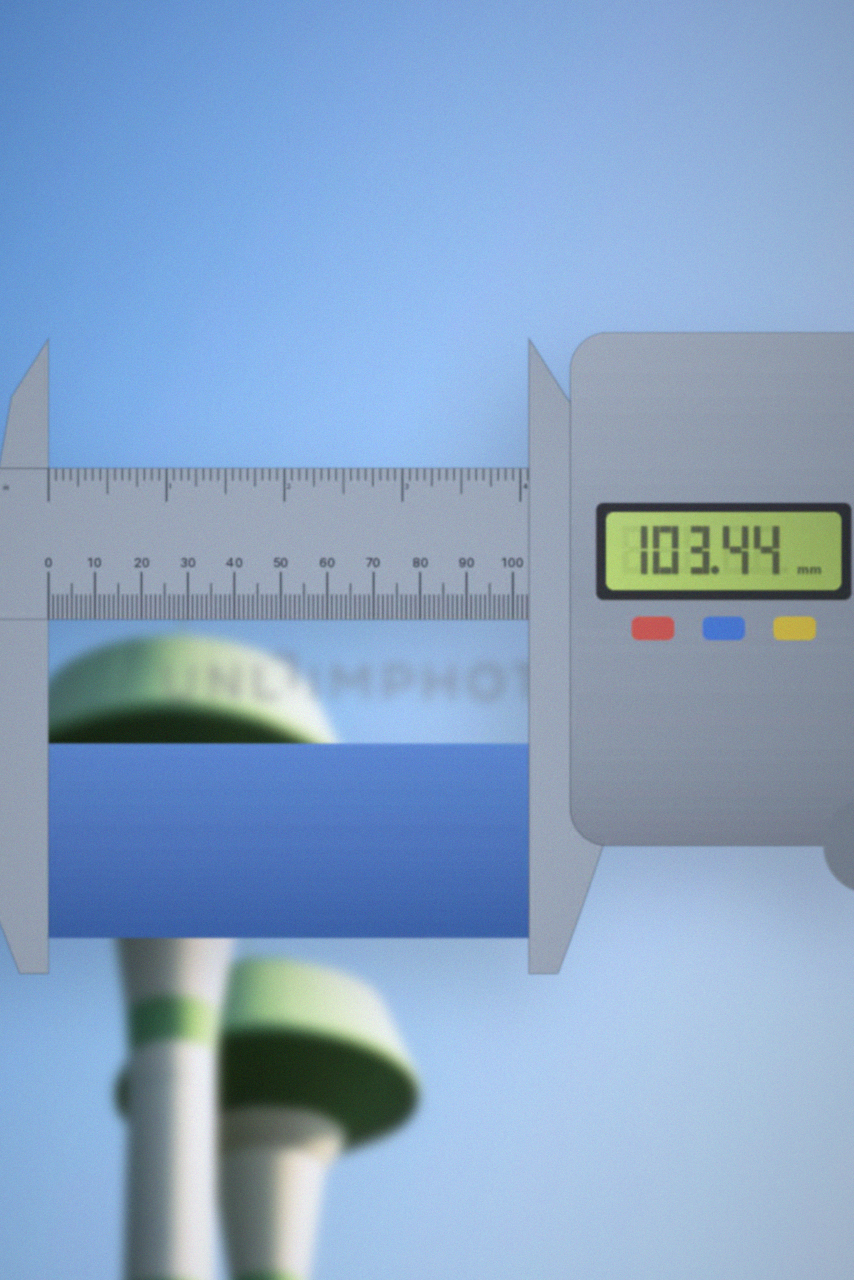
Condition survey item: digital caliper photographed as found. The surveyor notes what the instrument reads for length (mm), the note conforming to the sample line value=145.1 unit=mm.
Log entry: value=103.44 unit=mm
